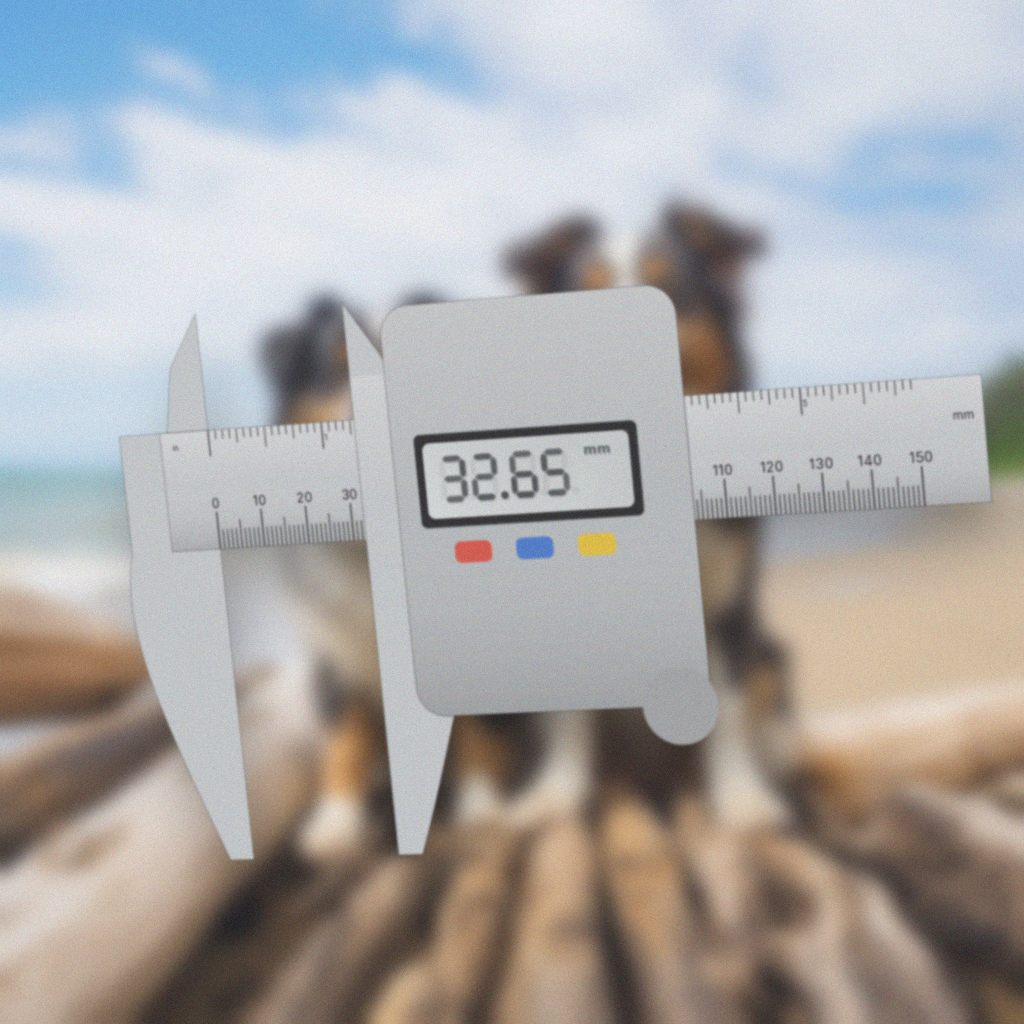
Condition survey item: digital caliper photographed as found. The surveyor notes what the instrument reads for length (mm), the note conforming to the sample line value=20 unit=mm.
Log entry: value=32.65 unit=mm
